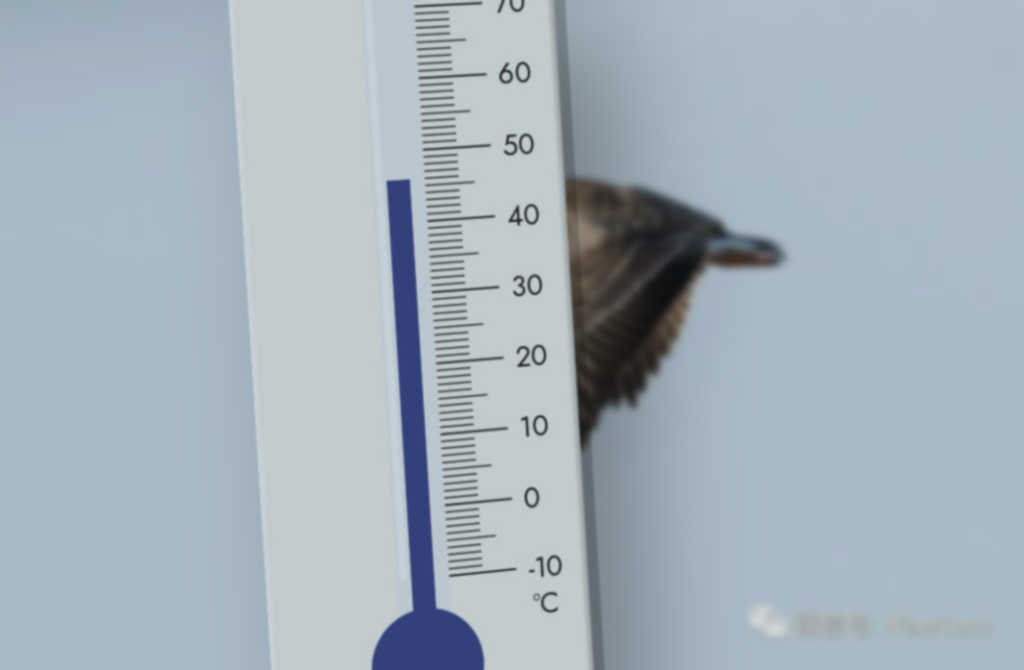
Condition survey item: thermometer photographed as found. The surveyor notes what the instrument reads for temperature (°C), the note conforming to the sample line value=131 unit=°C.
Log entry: value=46 unit=°C
